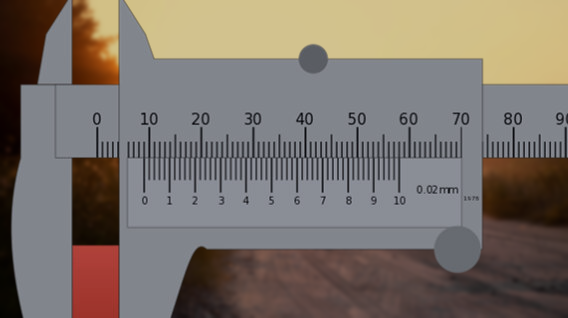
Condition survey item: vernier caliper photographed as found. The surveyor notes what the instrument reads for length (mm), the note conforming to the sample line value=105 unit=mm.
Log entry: value=9.0 unit=mm
